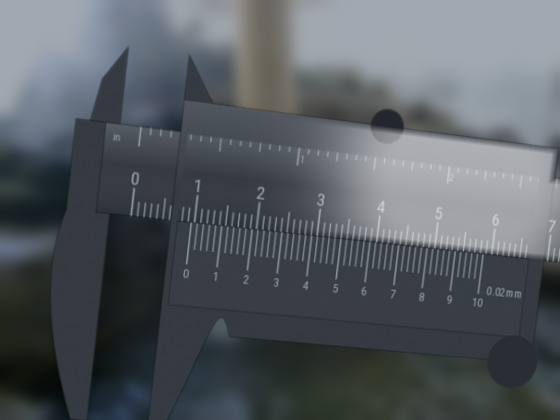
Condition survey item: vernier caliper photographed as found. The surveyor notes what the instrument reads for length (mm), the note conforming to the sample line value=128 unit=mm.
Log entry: value=9.5 unit=mm
